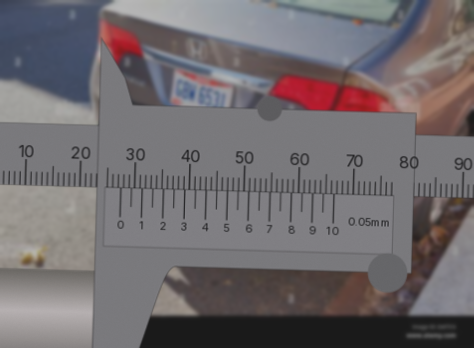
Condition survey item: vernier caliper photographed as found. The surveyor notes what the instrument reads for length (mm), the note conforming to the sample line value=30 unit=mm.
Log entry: value=27.5 unit=mm
